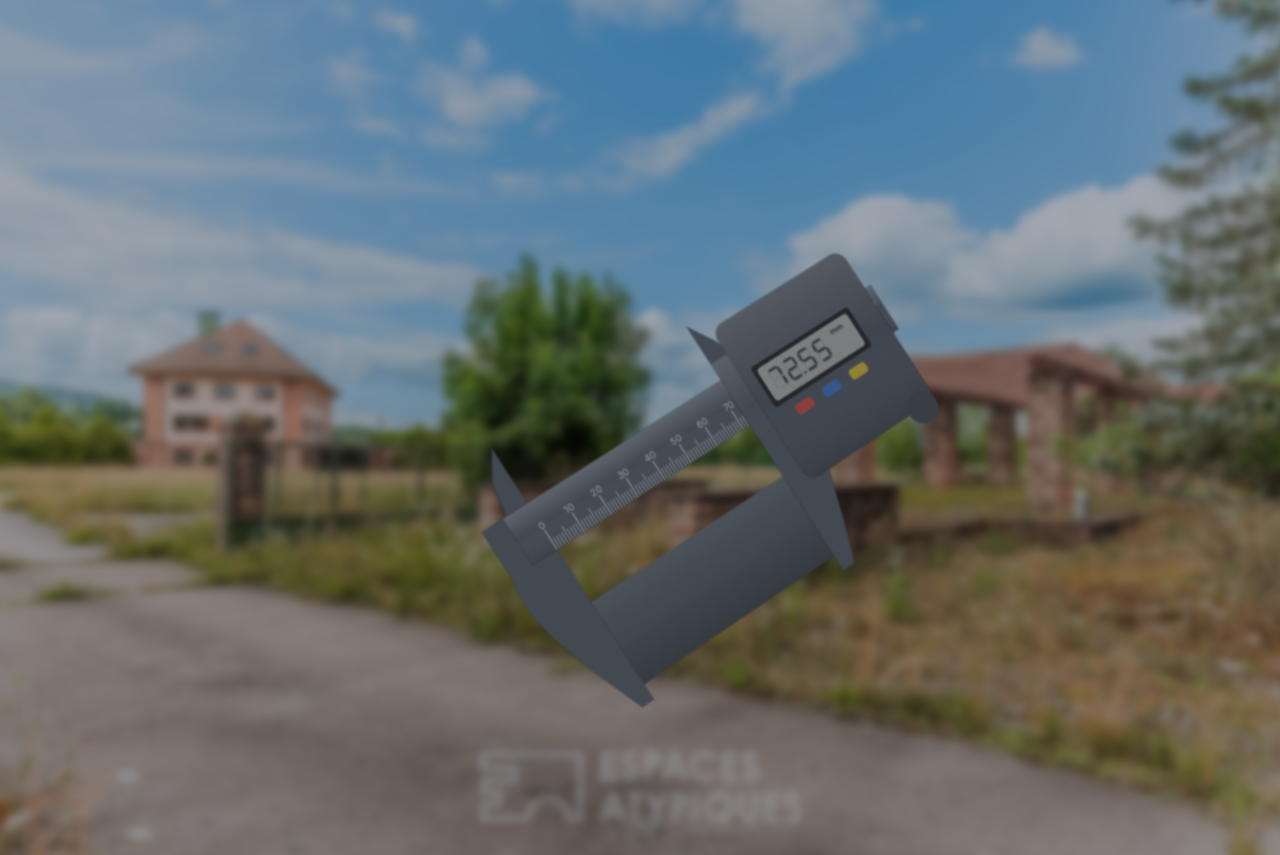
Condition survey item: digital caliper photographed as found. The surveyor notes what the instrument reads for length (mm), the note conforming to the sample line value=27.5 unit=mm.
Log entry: value=72.55 unit=mm
